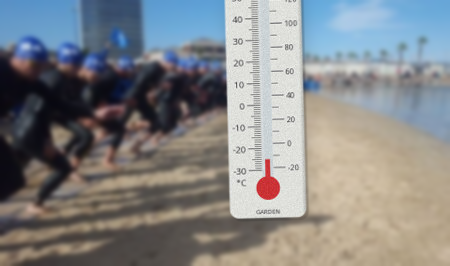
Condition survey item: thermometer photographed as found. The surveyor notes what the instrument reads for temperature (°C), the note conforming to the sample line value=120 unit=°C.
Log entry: value=-25 unit=°C
